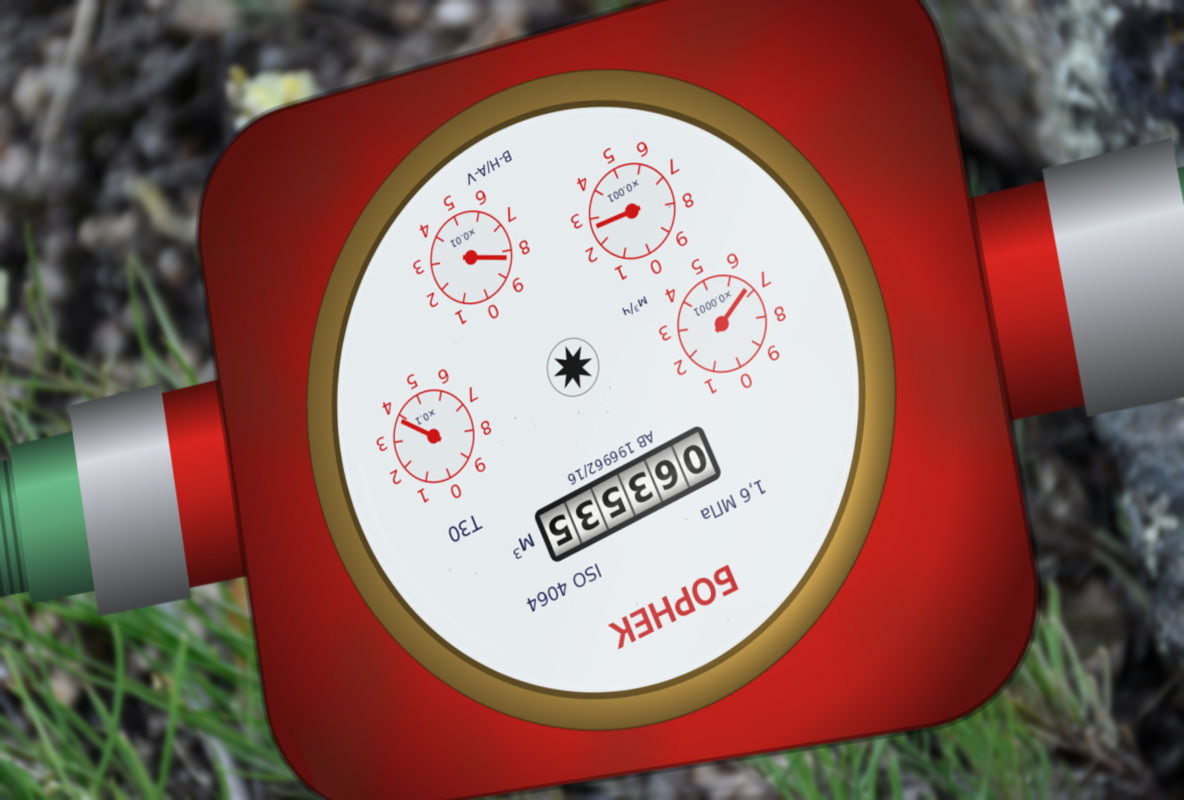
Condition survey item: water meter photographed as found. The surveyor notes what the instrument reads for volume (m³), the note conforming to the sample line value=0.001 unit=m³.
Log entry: value=63535.3826 unit=m³
